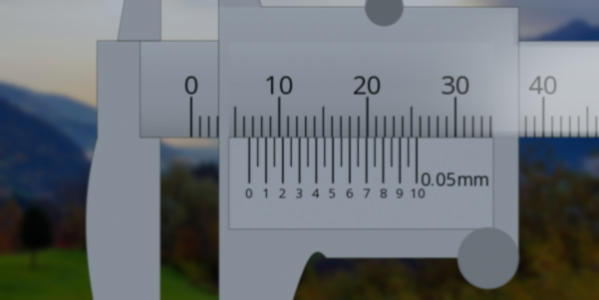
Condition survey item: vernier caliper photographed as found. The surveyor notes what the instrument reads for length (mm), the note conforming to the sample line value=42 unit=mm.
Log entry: value=6.6 unit=mm
